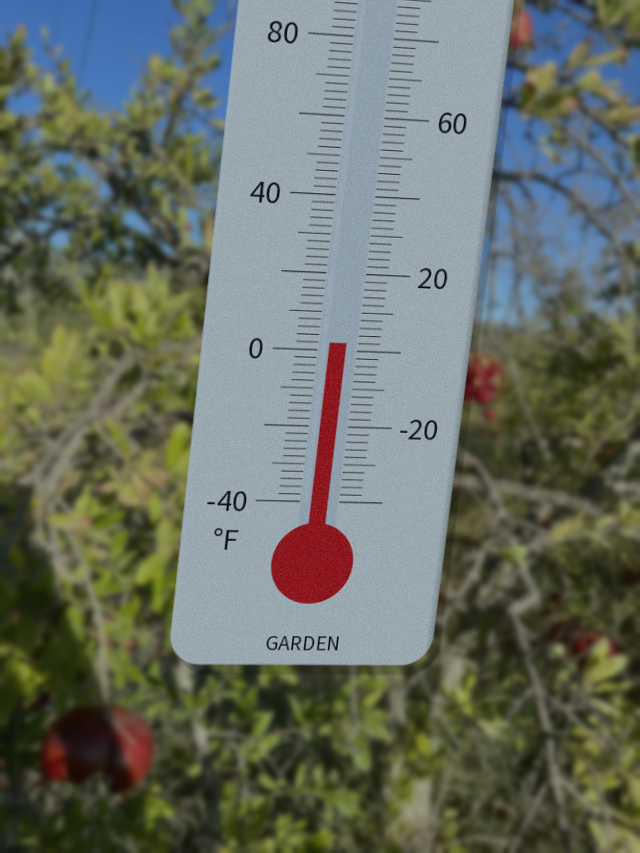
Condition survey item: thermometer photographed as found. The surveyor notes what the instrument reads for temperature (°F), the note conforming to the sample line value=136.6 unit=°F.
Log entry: value=2 unit=°F
